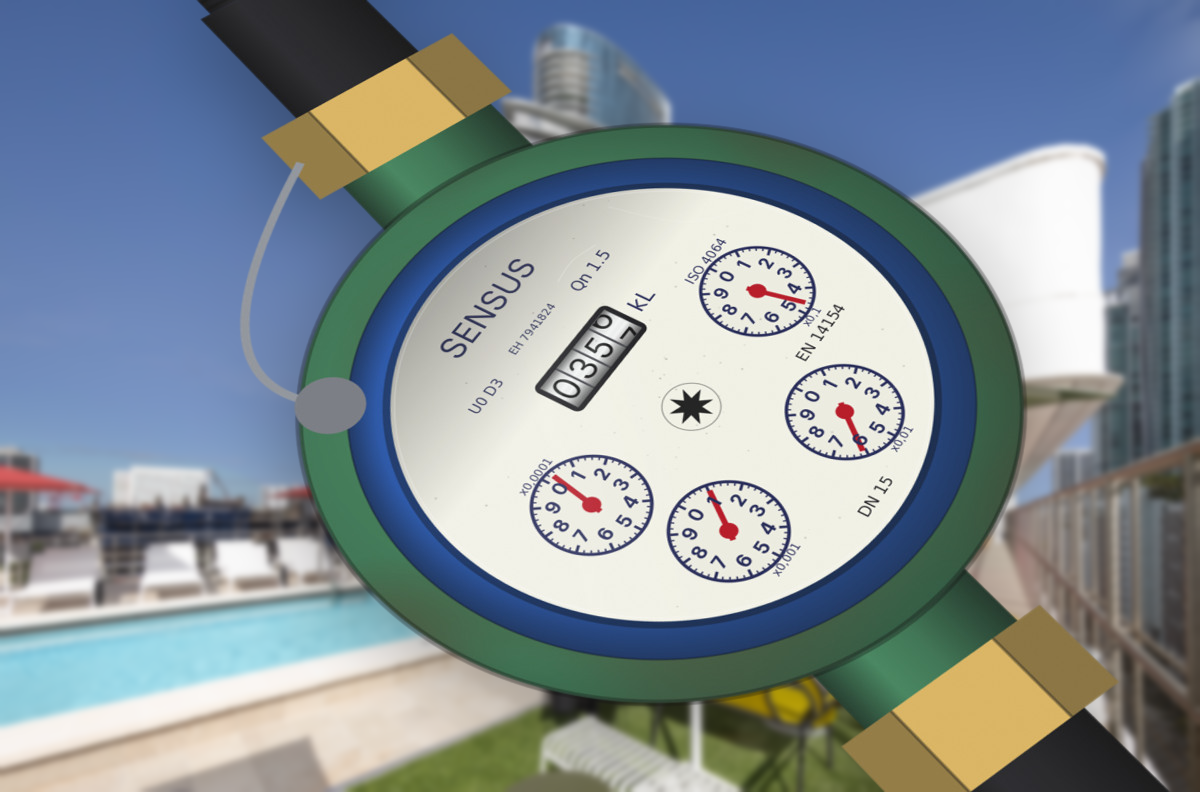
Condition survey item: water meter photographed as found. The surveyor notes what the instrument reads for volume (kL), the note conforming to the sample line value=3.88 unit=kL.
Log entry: value=356.4610 unit=kL
